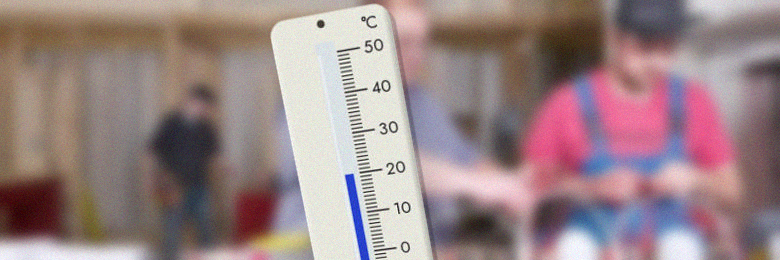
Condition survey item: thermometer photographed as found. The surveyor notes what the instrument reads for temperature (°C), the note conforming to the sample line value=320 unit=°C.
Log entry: value=20 unit=°C
